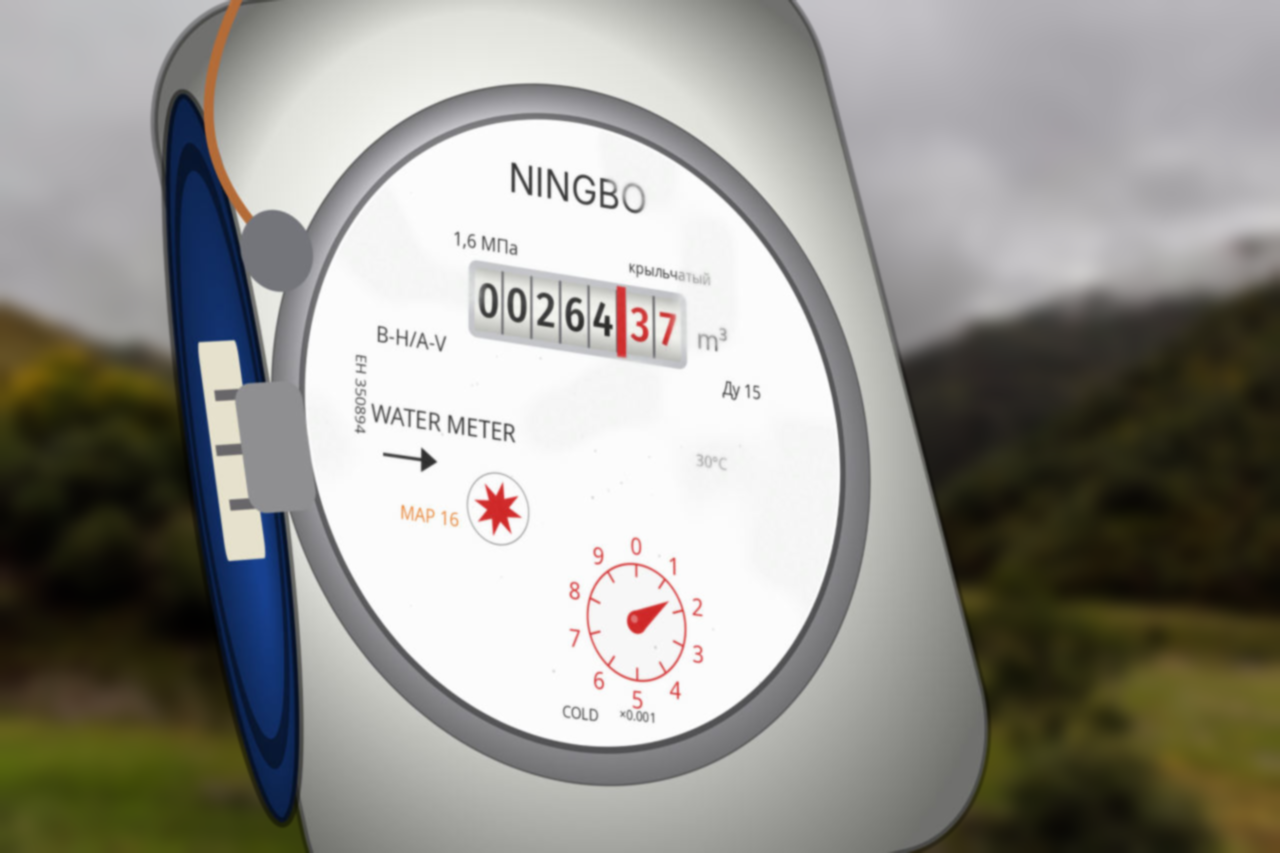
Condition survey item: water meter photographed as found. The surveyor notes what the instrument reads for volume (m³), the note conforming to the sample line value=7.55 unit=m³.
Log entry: value=264.371 unit=m³
